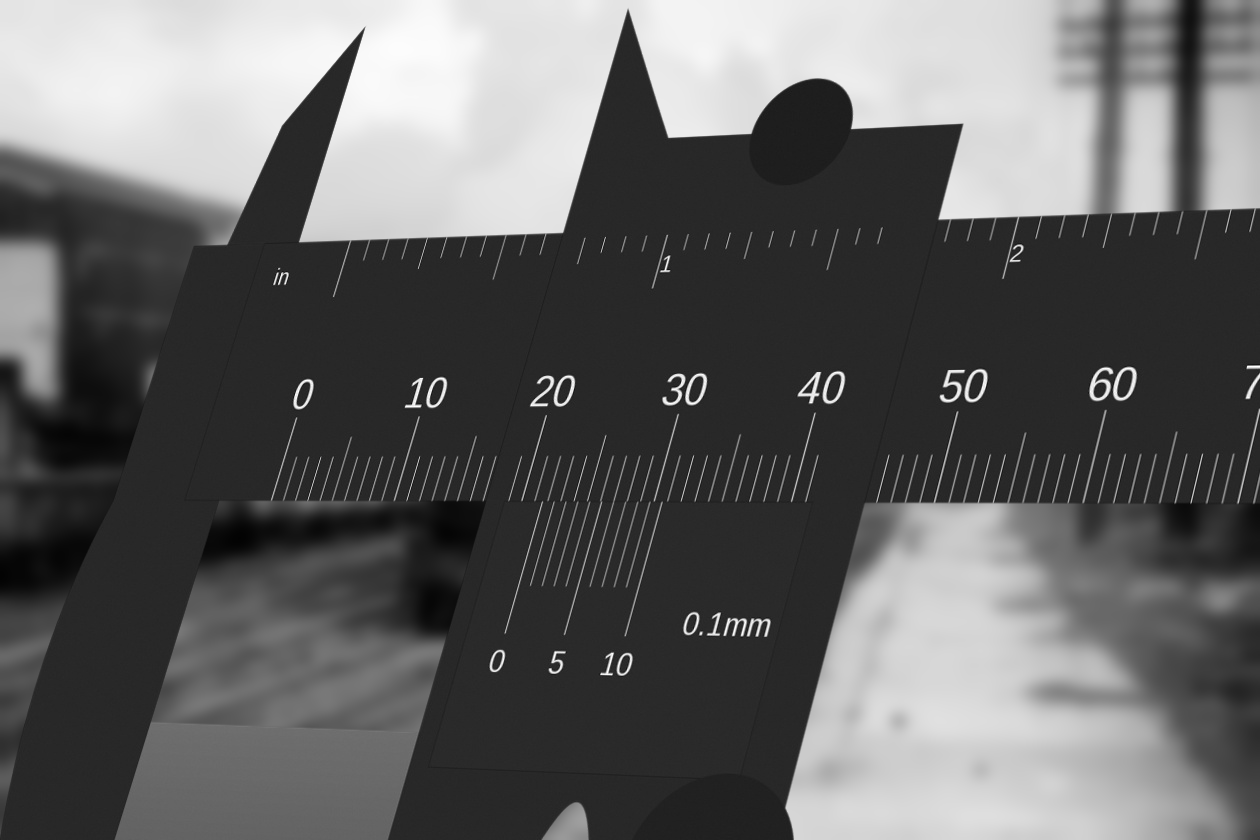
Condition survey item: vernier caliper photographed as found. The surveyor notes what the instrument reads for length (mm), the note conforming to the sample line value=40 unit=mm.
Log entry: value=21.6 unit=mm
